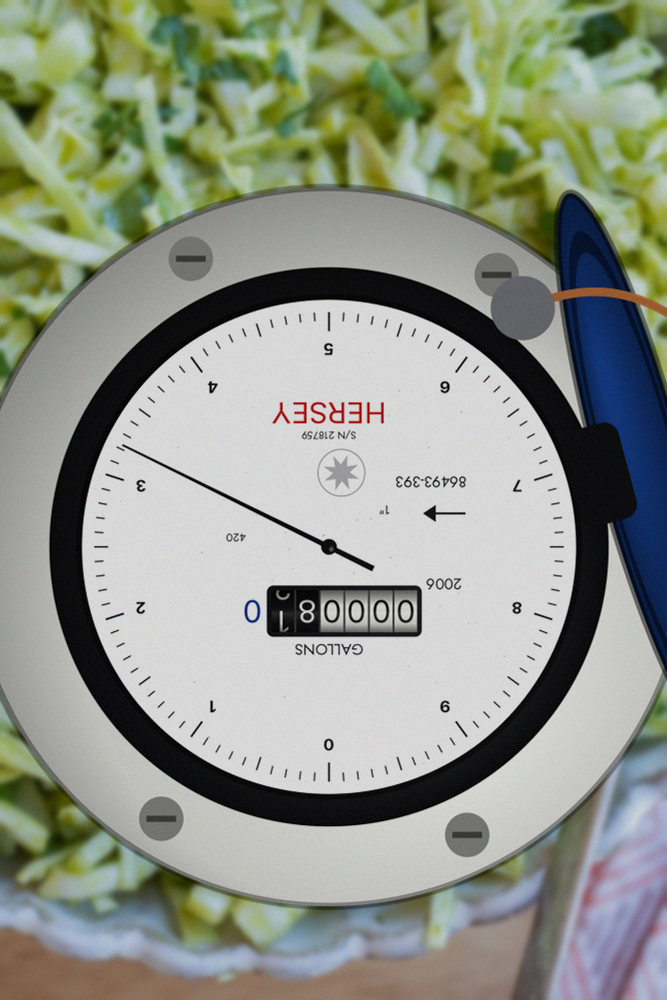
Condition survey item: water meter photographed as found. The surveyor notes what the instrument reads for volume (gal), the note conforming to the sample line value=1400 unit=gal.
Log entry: value=813.2 unit=gal
